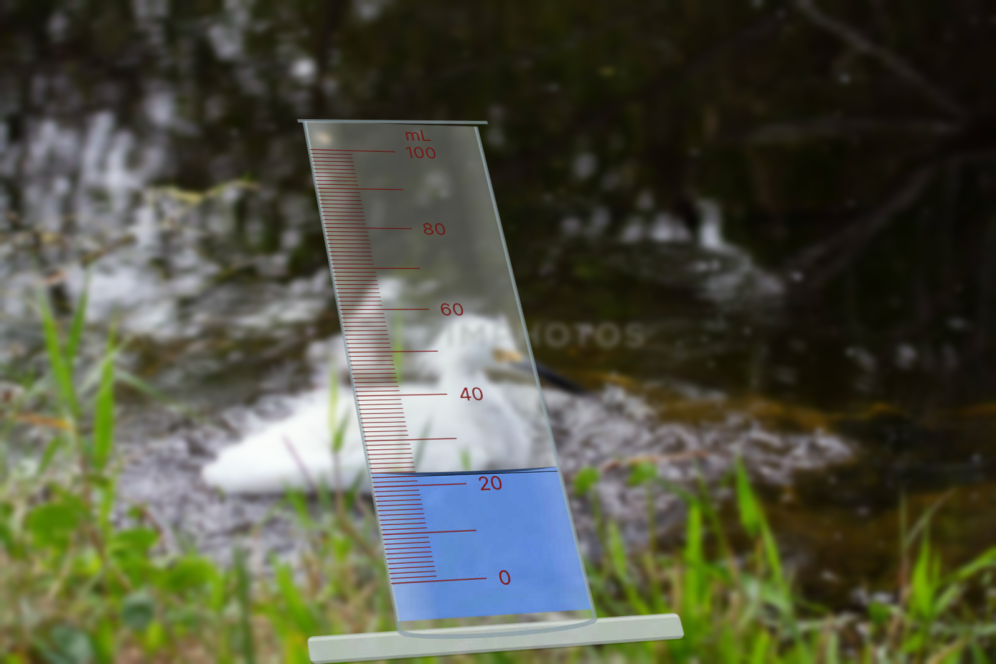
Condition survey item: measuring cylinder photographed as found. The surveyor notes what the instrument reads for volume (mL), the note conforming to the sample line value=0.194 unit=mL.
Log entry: value=22 unit=mL
